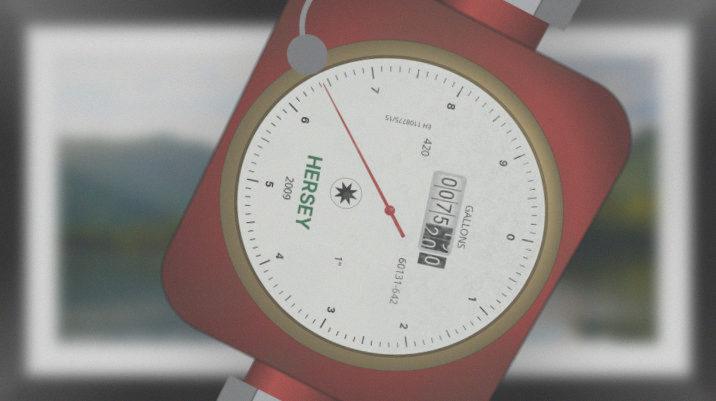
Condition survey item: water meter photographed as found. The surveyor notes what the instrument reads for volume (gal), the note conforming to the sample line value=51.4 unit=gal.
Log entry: value=75196.4 unit=gal
